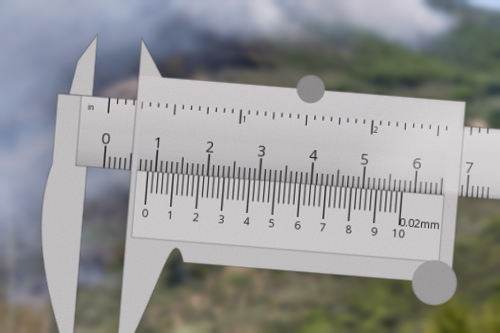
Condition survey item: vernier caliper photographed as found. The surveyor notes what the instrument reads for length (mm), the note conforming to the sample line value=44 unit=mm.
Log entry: value=8.5 unit=mm
